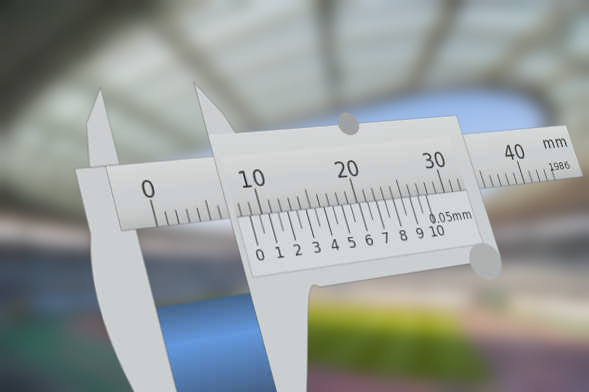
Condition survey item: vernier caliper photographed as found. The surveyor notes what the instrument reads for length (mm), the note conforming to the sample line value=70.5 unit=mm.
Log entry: value=8.8 unit=mm
